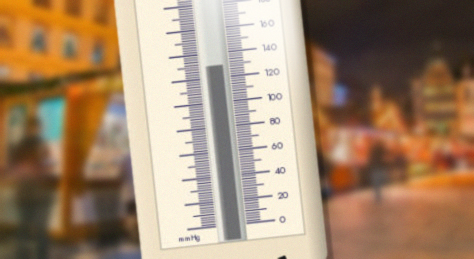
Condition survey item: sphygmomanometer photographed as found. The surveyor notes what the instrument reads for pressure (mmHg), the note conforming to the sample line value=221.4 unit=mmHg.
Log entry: value=130 unit=mmHg
